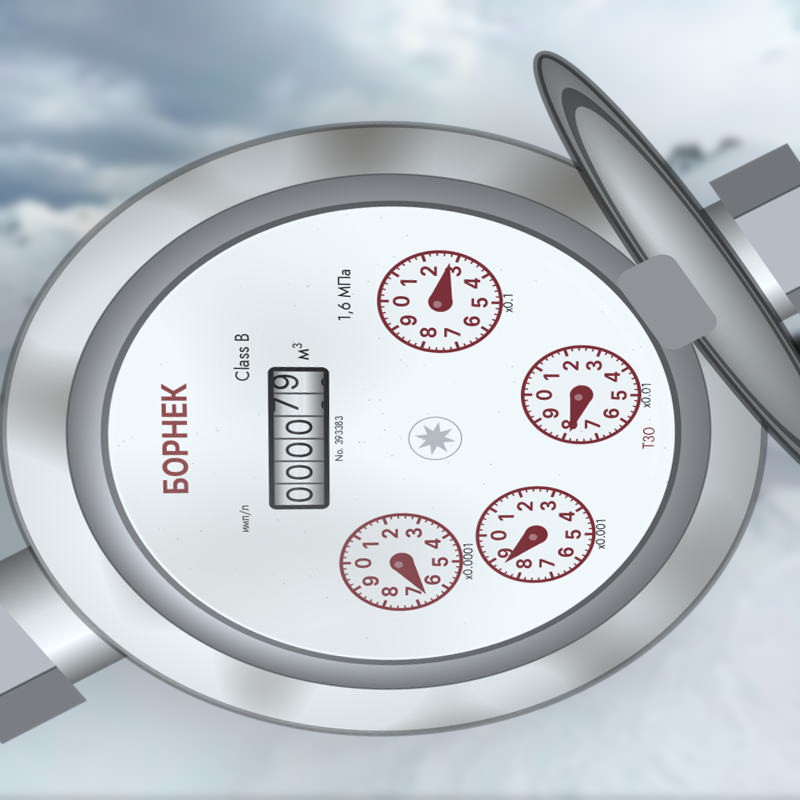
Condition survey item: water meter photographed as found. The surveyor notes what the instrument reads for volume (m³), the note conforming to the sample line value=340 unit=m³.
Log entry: value=79.2786 unit=m³
